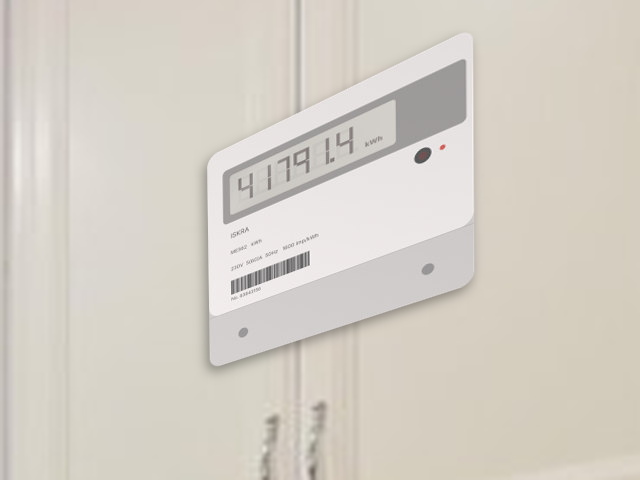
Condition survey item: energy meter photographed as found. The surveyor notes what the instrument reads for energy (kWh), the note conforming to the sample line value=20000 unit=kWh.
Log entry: value=41791.4 unit=kWh
